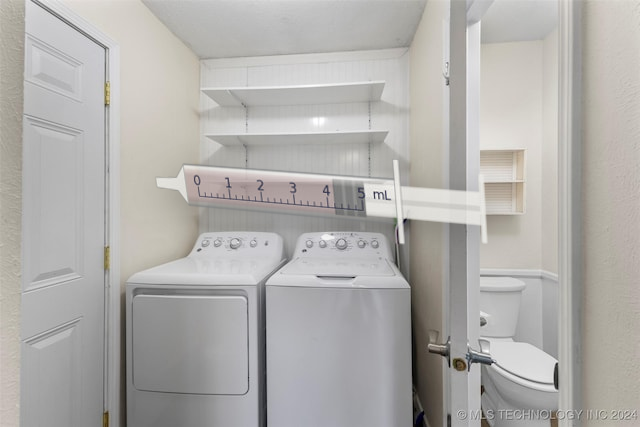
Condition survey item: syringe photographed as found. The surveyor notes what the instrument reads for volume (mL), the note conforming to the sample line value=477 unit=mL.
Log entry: value=4.2 unit=mL
